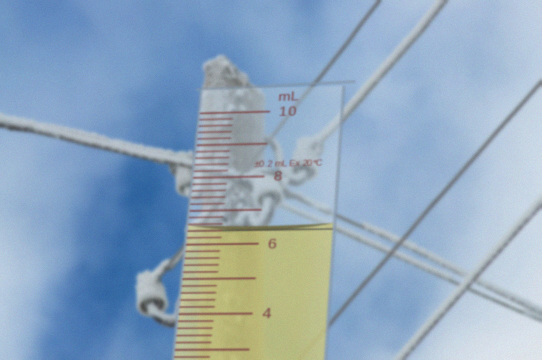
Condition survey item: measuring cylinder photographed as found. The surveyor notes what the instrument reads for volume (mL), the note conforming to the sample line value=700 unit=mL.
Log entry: value=6.4 unit=mL
